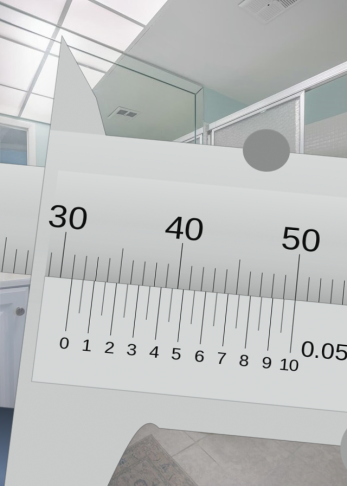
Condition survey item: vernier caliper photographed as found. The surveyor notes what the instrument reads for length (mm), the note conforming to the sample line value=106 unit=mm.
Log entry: value=31.0 unit=mm
